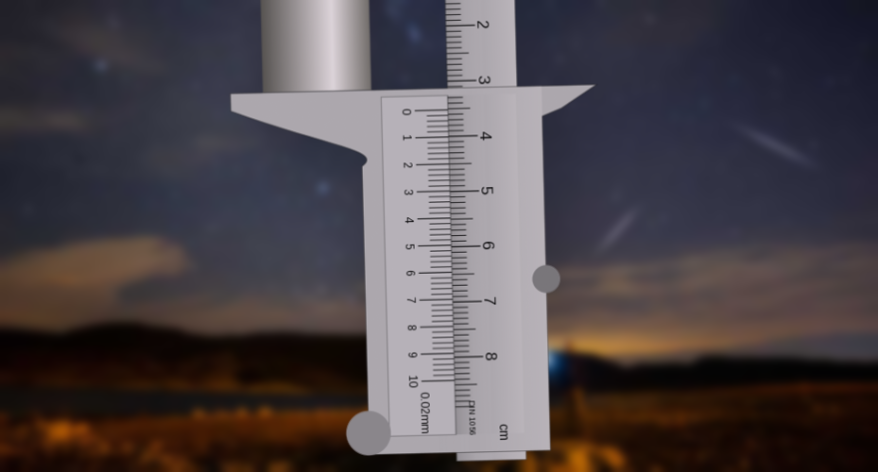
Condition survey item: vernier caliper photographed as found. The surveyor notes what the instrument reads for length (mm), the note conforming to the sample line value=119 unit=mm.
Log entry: value=35.2 unit=mm
